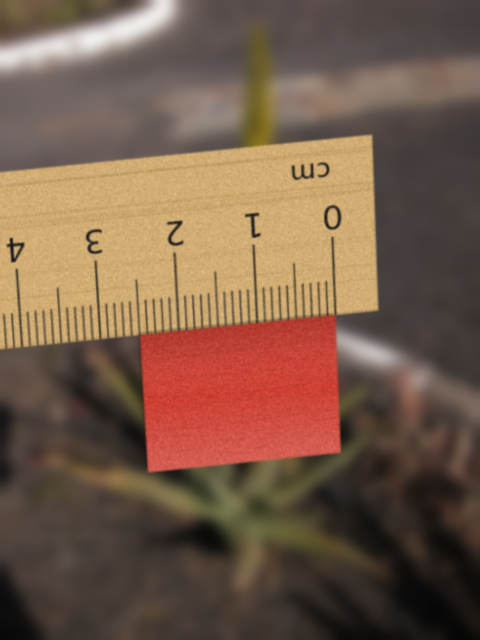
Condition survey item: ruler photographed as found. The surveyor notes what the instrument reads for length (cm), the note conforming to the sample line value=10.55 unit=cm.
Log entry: value=2.5 unit=cm
